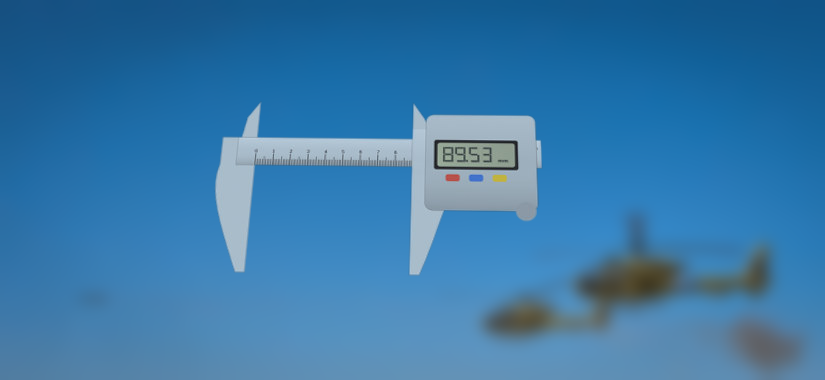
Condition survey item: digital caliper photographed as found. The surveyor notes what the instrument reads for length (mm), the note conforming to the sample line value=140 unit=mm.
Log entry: value=89.53 unit=mm
